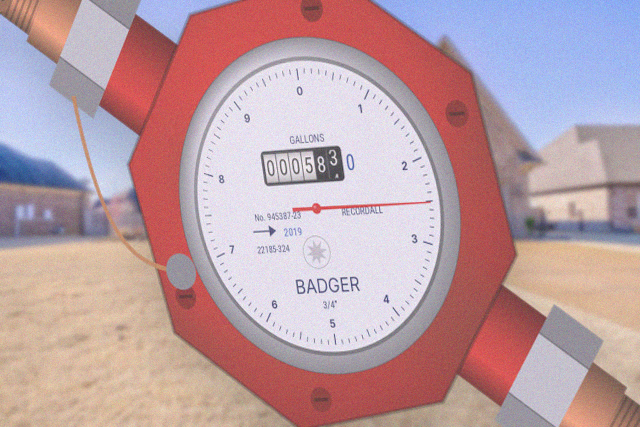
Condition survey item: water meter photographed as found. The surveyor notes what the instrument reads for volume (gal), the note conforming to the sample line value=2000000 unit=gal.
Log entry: value=5832.5 unit=gal
